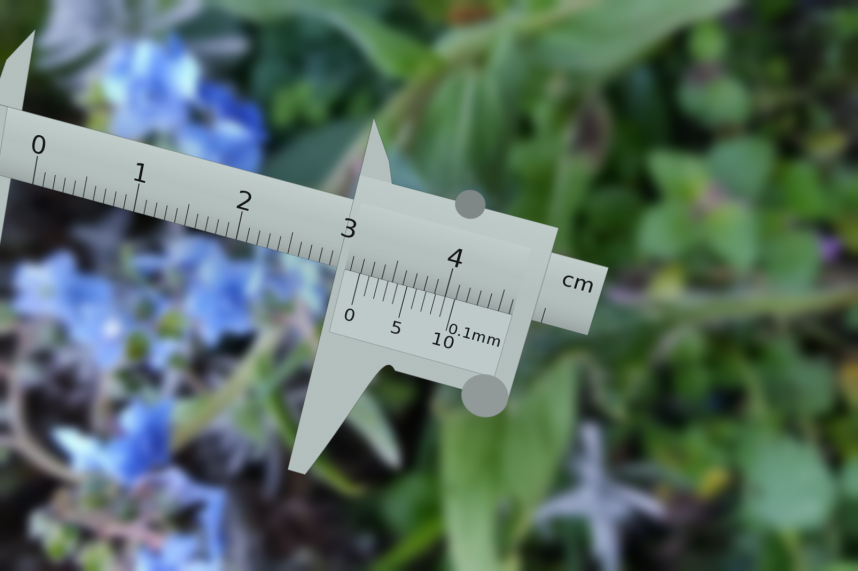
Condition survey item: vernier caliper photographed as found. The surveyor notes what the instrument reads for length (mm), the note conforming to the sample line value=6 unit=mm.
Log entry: value=31.9 unit=mm
